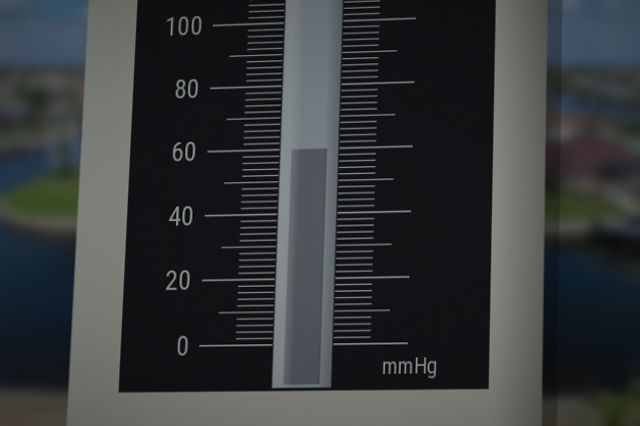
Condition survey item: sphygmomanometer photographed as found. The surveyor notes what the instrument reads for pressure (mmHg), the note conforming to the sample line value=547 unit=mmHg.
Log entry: value=60 unit=mmHg
